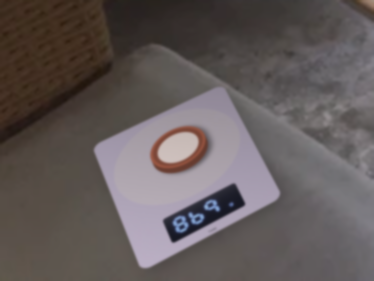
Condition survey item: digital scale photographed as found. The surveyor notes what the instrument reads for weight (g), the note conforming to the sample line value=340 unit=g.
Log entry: value=869 unit=g
